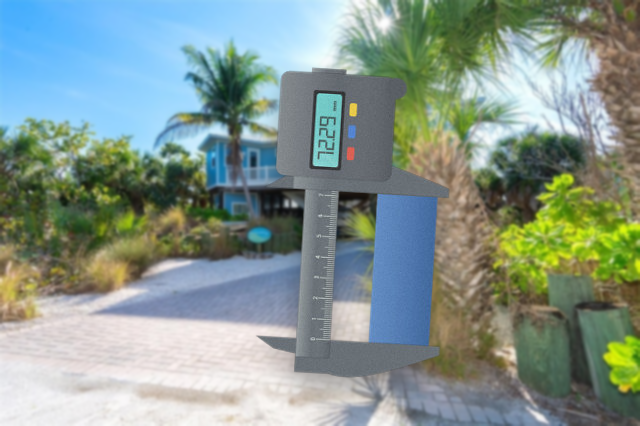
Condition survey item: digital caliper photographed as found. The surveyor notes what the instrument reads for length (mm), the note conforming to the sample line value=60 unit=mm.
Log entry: value=72.29 unit=mm
